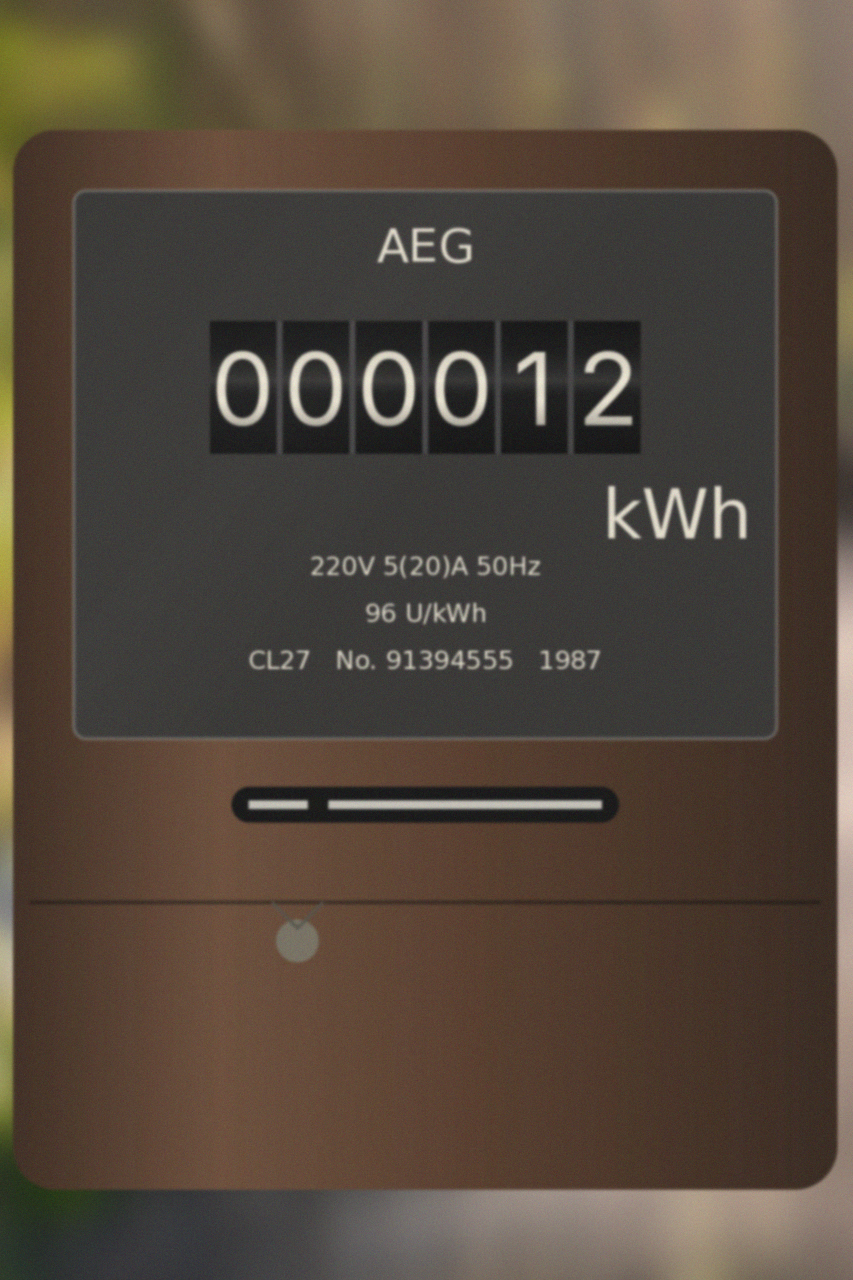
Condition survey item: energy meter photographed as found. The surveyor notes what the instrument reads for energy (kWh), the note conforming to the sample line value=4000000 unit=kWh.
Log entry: value=12 unit=kWh
